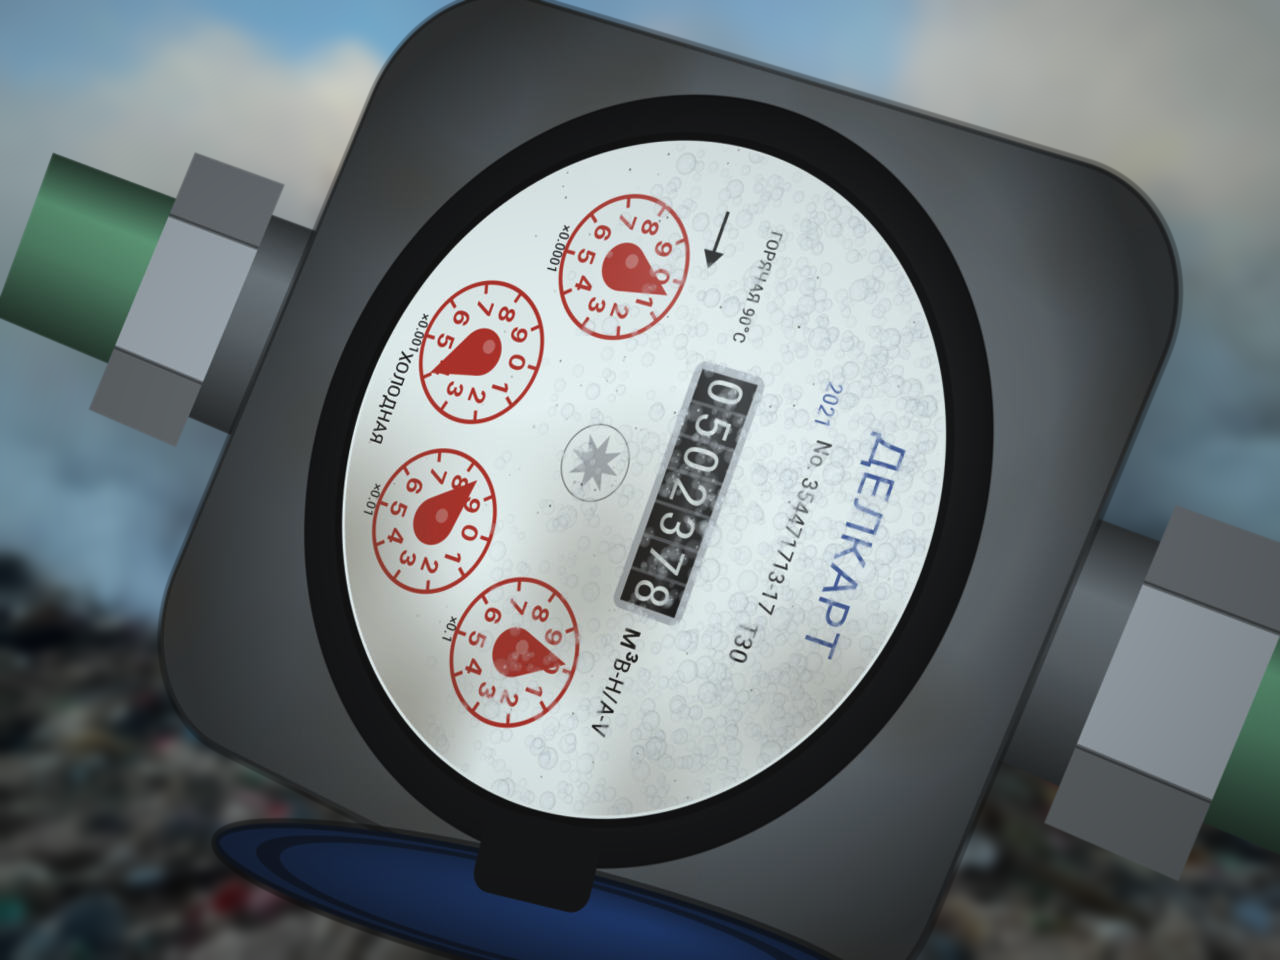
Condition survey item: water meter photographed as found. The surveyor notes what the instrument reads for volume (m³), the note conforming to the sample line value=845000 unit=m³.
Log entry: value=502377.9840 unit=m³
